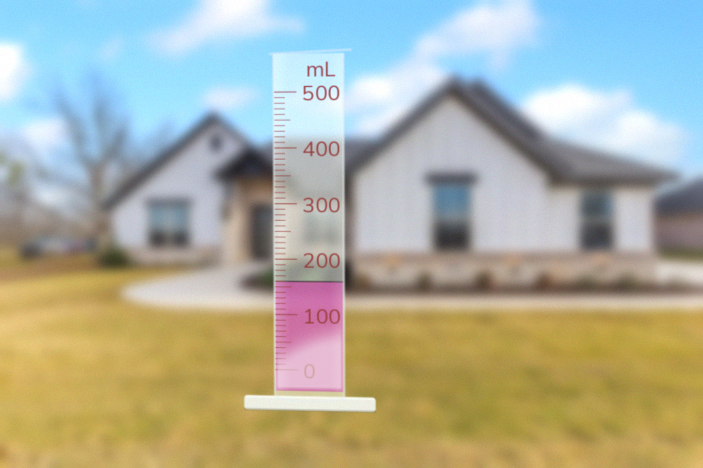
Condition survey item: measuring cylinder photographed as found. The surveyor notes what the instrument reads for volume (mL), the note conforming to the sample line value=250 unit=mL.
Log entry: value=160 unit=mL
